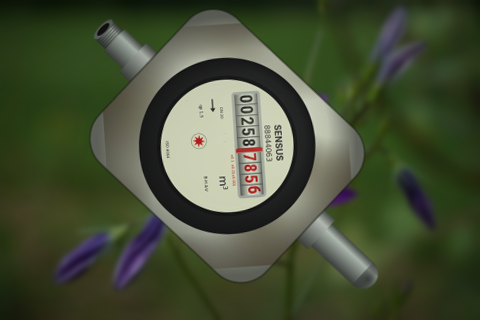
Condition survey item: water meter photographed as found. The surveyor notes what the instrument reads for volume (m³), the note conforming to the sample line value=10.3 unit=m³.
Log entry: value=258.7856 unit=m³
